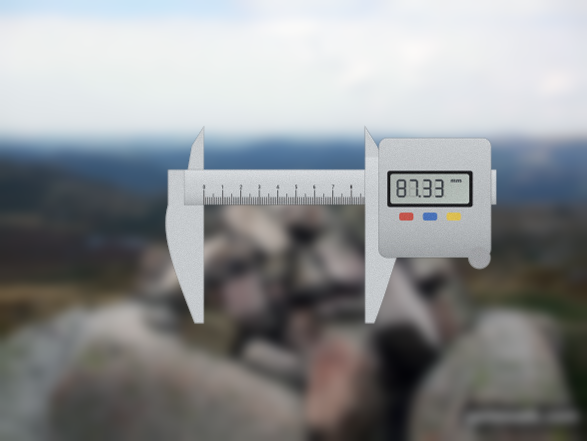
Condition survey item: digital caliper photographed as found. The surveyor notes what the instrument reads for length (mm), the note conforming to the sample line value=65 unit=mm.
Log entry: value=87.33 unit=mm
